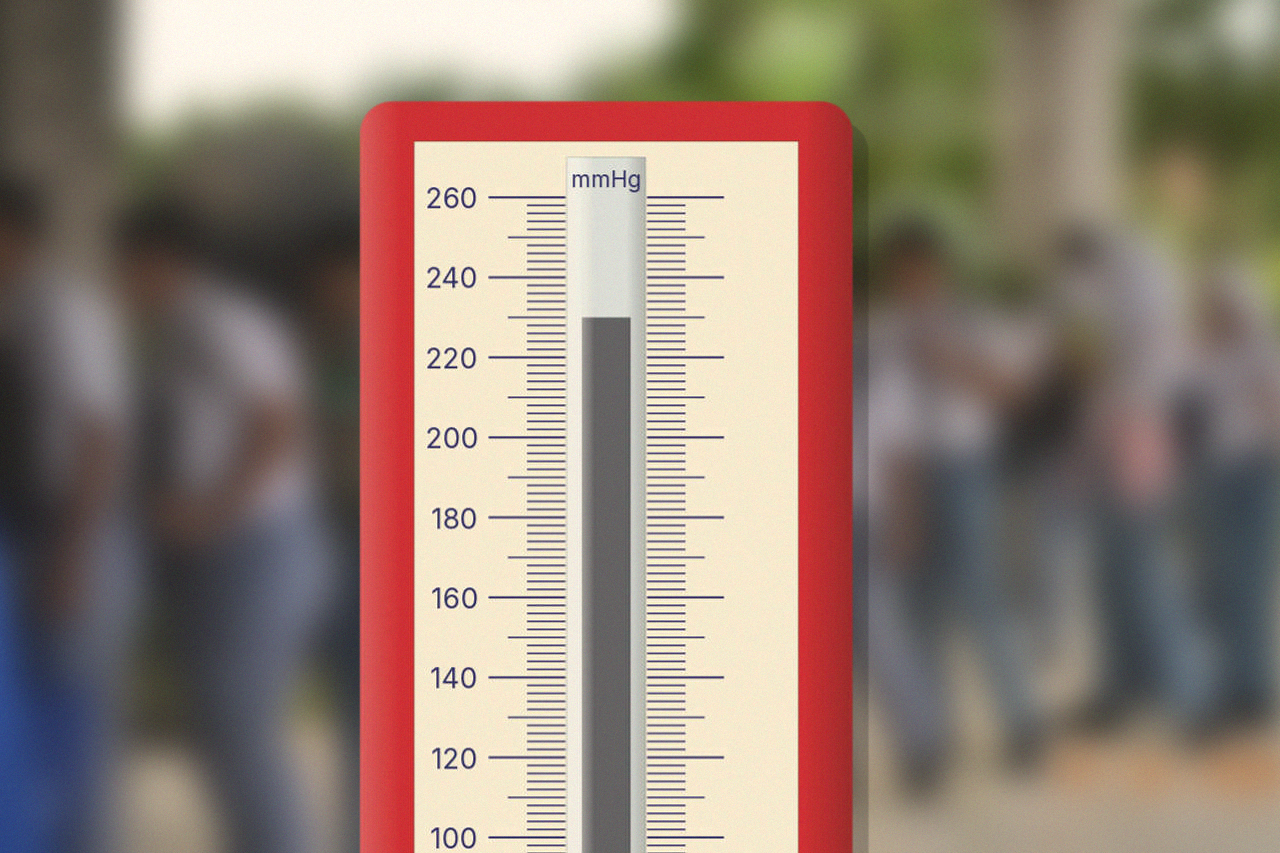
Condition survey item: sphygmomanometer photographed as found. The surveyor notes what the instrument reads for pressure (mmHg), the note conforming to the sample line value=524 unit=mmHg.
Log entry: value=230 unit=mmHg
